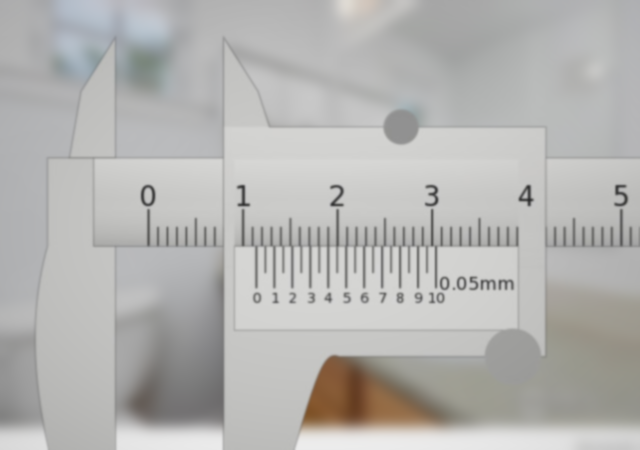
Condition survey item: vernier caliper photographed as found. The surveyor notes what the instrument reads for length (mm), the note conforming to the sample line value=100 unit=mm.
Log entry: value=11.4 unit=mm
